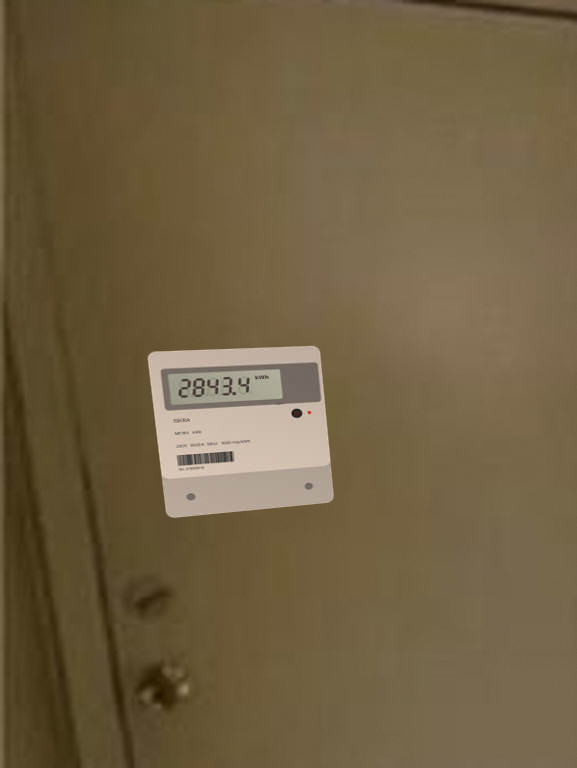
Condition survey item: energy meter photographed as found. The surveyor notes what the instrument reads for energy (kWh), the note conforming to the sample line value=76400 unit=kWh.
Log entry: value=2843.4 unit=kWh
